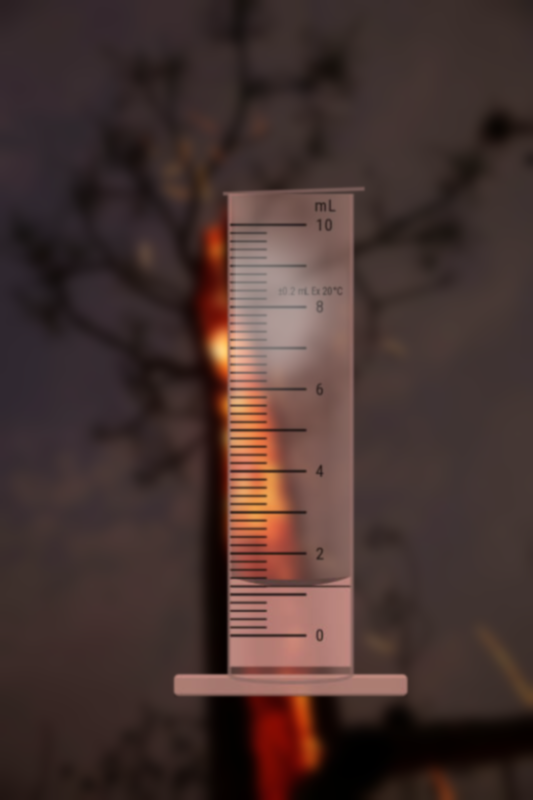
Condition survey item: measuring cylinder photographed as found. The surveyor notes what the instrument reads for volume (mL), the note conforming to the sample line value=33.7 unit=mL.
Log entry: value=1.2 unit=mL
